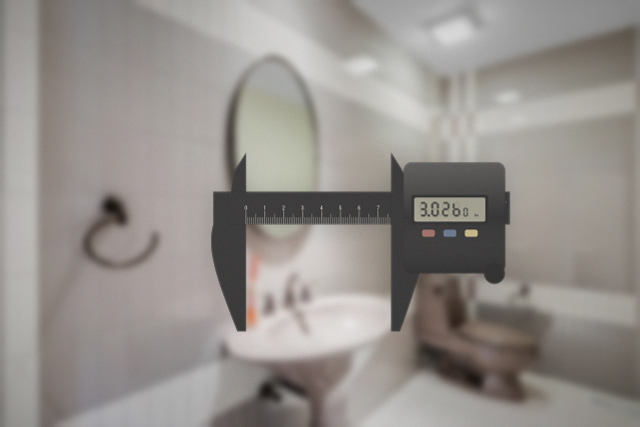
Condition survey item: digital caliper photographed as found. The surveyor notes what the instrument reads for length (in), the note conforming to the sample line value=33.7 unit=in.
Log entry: value=3.0260 unit=in
